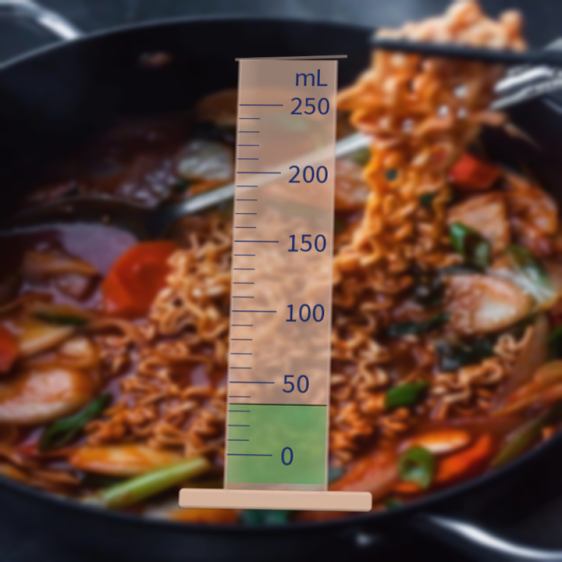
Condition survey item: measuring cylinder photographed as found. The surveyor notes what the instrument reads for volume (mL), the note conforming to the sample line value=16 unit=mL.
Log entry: value=35 unit=mL
